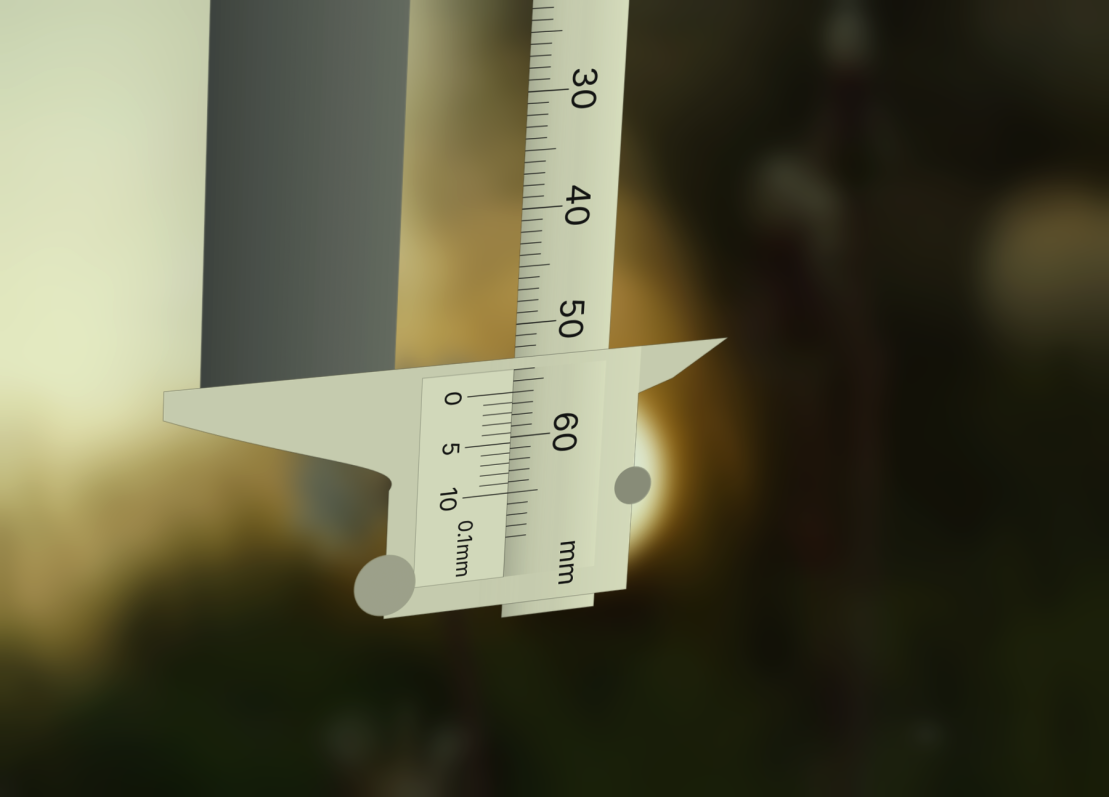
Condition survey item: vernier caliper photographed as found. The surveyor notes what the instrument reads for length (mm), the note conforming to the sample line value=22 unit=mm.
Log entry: value=56.0 unit=mm
